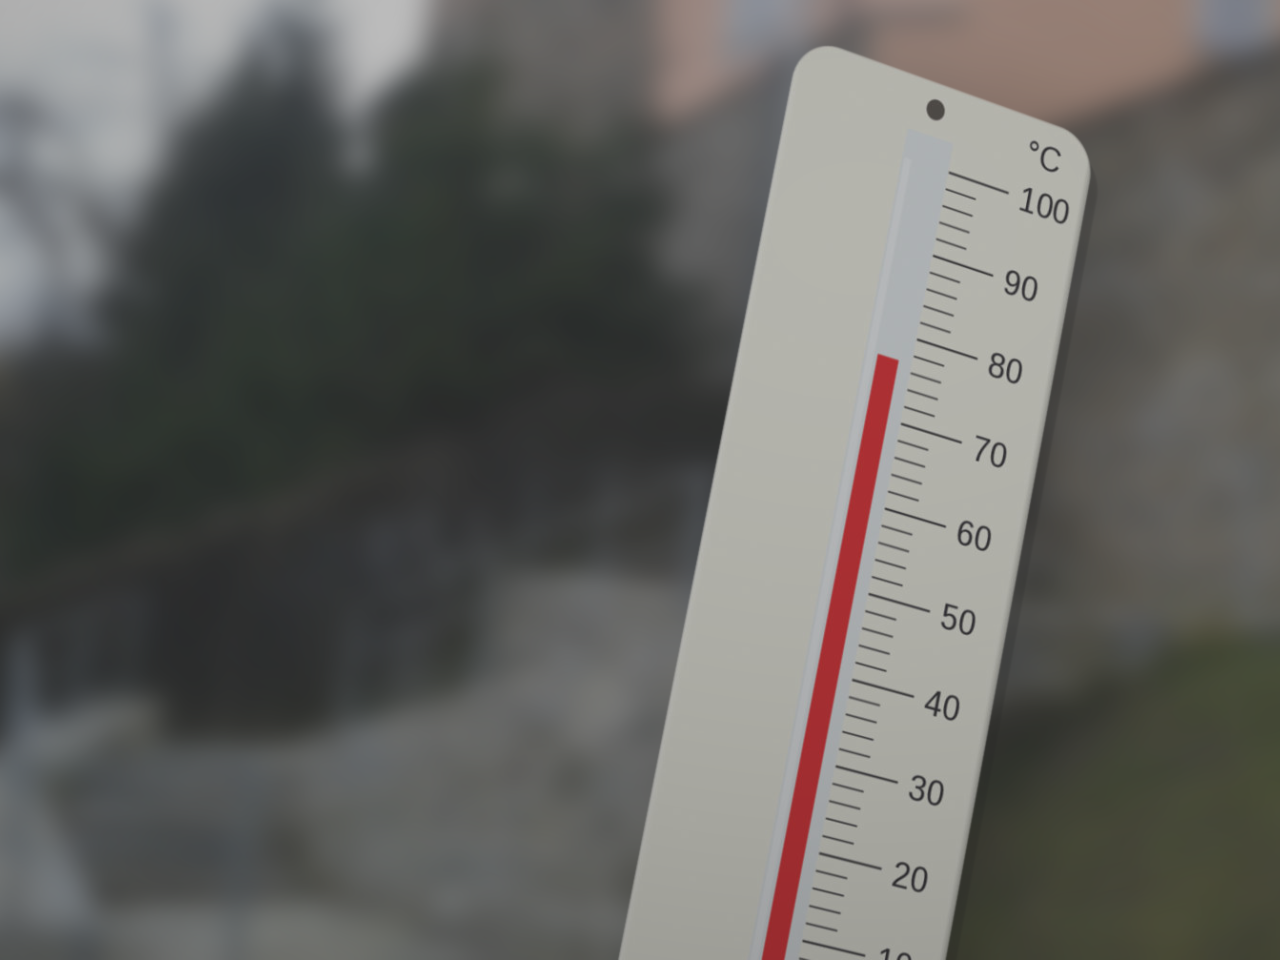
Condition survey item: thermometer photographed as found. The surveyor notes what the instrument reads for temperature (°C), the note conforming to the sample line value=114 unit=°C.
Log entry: value=77 unit=°C
